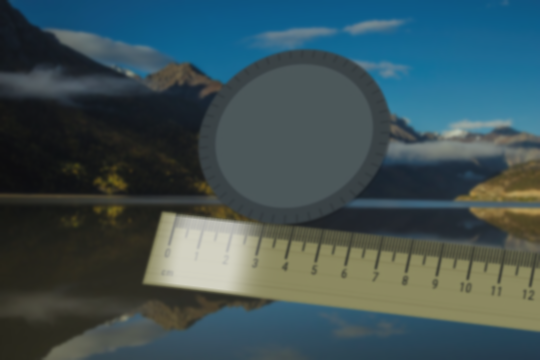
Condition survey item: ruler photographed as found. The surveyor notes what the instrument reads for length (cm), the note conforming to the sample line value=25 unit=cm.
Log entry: value=6.5 unit=cm
